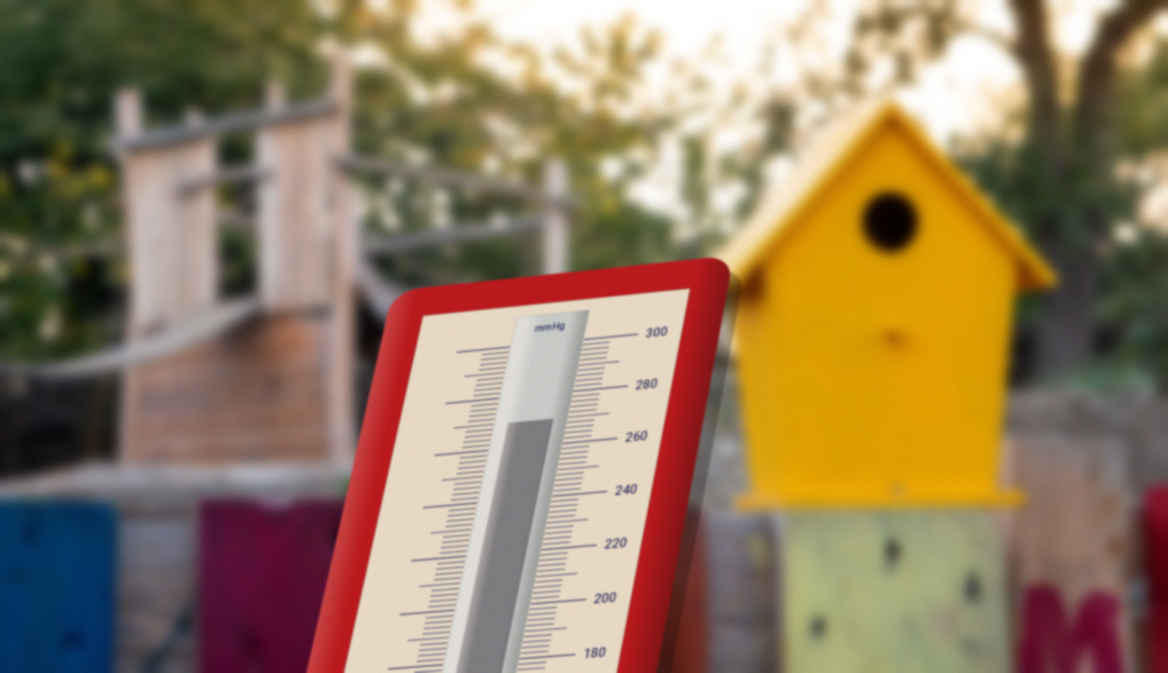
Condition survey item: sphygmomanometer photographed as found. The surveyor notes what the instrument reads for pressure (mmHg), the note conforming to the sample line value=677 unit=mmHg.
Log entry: value=270 unit=mmHg
